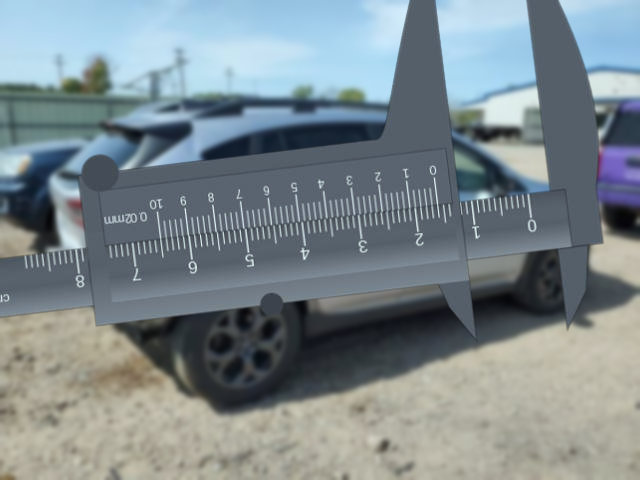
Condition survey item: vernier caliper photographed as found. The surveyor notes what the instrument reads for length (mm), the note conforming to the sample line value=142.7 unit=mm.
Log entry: value=16.0 unit=mm
